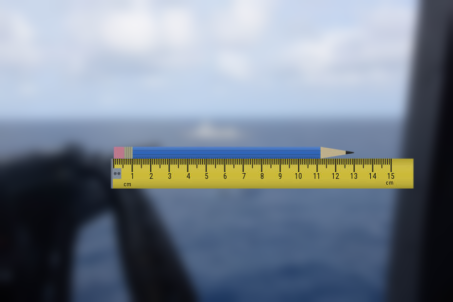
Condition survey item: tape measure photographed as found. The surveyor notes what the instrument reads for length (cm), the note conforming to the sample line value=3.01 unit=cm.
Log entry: value=13 unit=cm
